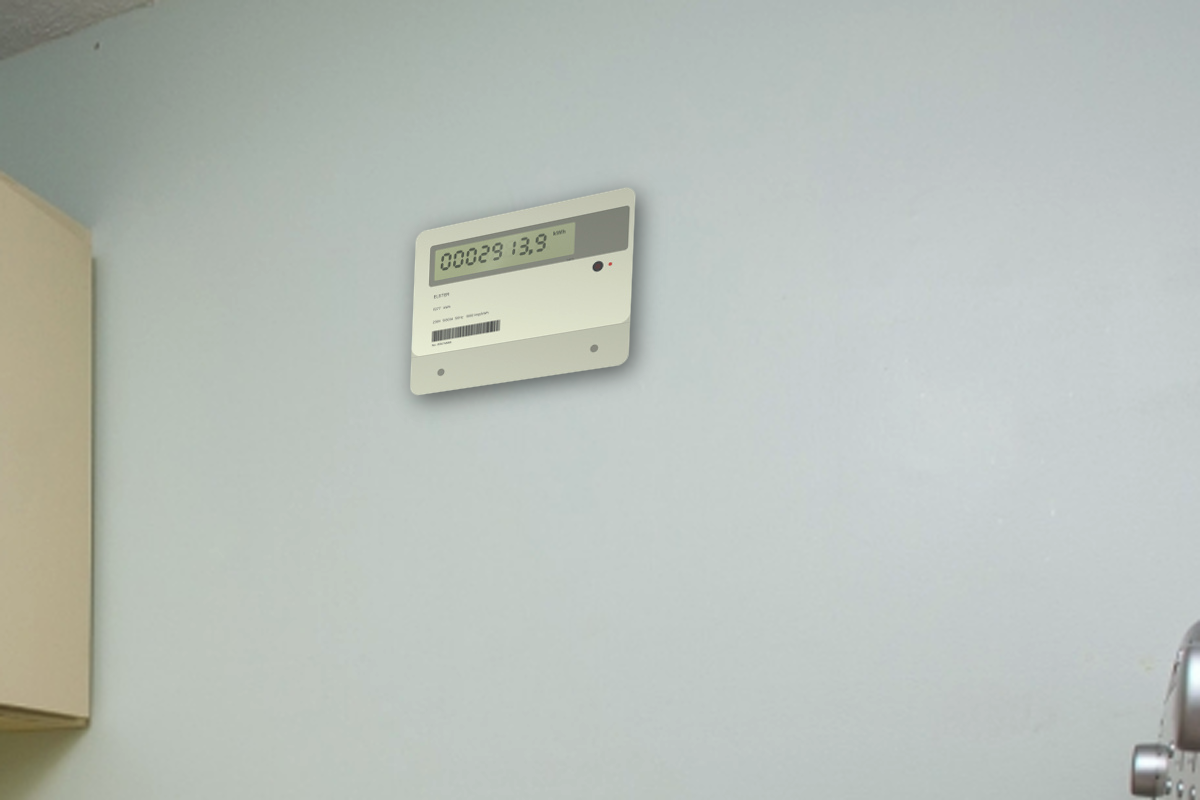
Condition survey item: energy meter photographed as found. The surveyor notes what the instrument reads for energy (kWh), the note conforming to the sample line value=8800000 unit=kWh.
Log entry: value=2913.9 unit=kWh
